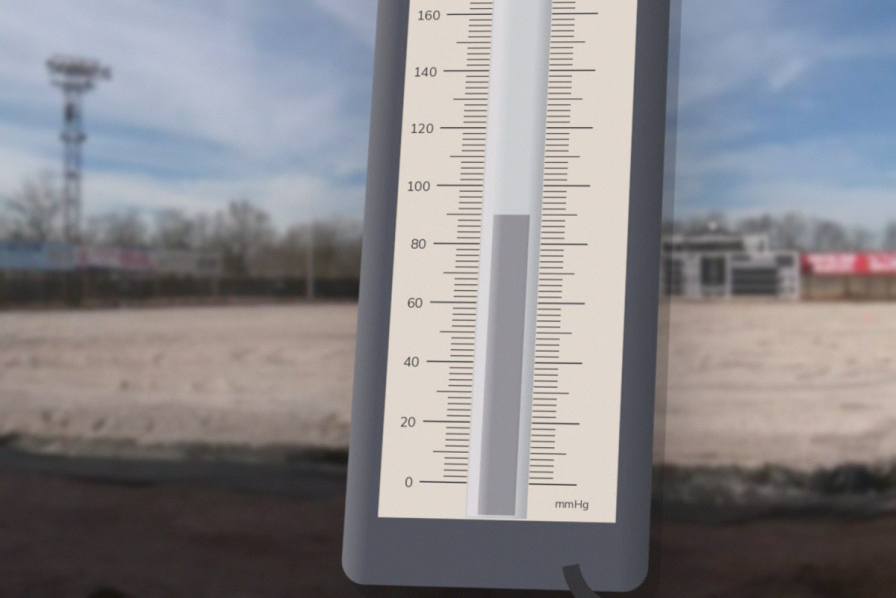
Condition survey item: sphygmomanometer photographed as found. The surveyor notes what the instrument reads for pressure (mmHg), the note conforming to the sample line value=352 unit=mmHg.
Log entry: value=90 unit=mmHg
